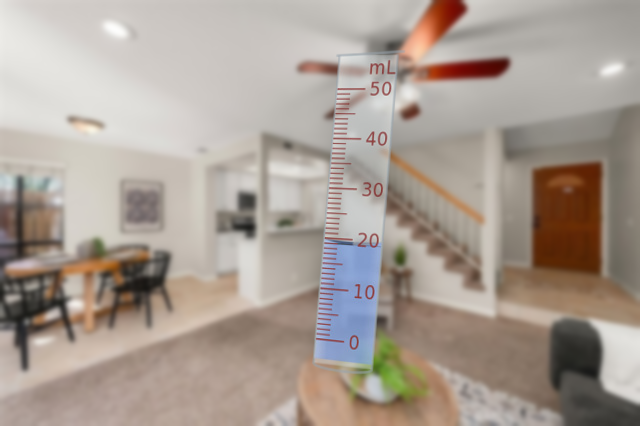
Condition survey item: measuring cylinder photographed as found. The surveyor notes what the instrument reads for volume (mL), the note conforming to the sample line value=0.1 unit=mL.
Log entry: value=19 unit=mL
